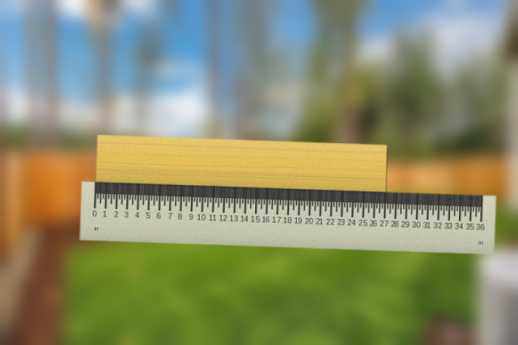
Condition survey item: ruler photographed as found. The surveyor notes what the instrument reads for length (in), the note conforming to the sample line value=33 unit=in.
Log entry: value=27 unit=in
